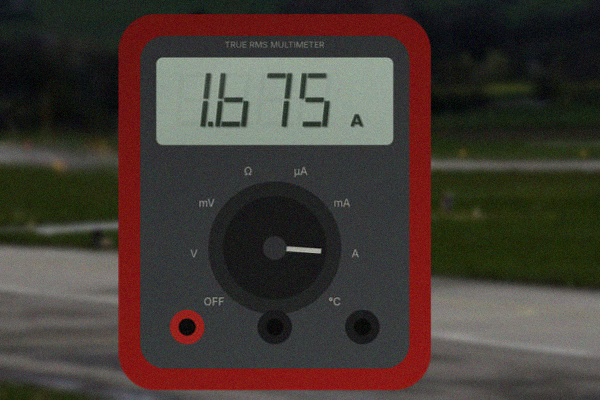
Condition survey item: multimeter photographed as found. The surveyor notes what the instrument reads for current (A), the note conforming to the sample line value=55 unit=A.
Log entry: value=1.675 unit=A
